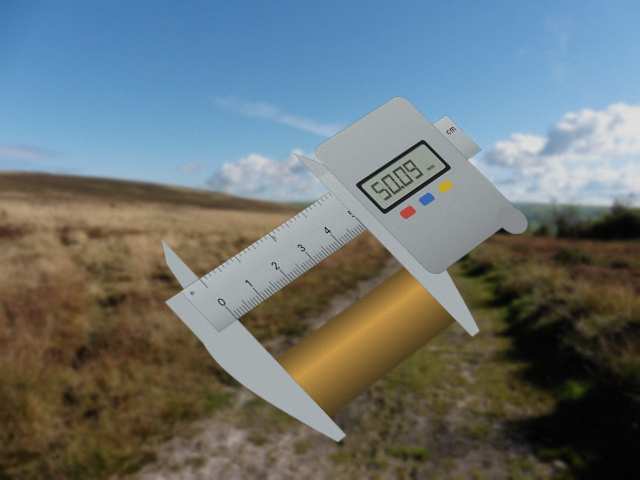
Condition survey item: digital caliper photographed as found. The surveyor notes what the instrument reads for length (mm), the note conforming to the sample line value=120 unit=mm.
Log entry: value=50.09 unit=mm
